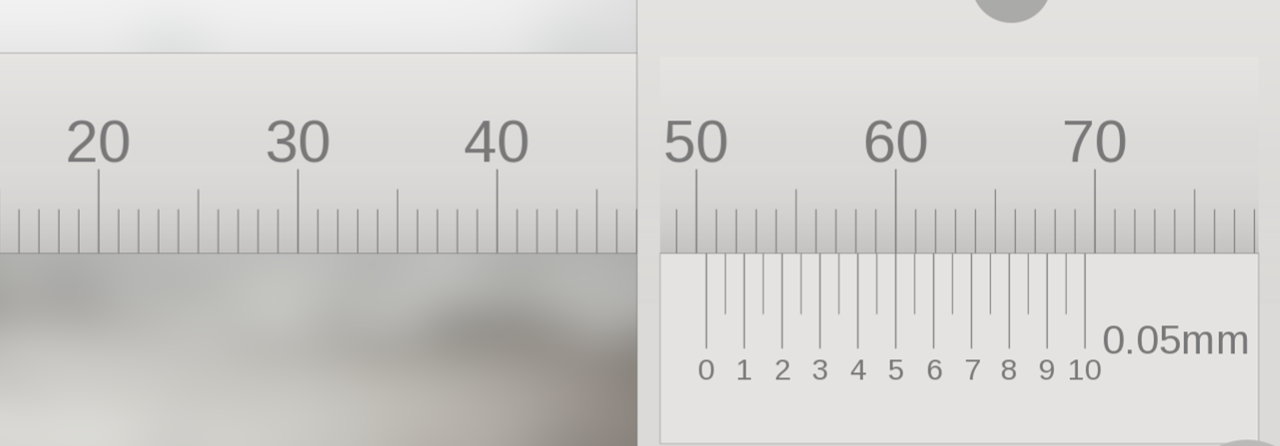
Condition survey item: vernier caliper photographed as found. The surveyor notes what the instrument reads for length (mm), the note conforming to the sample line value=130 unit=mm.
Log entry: value=50.5 unit=mm
